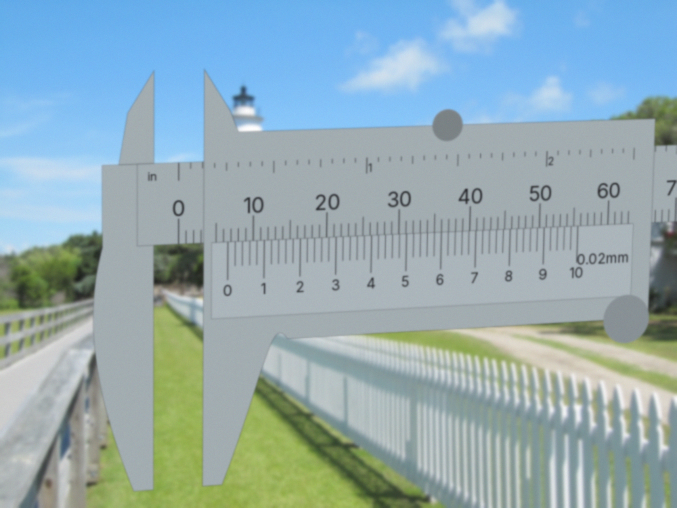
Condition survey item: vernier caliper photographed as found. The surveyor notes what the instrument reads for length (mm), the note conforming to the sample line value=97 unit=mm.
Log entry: value=6.6 unit=mm
